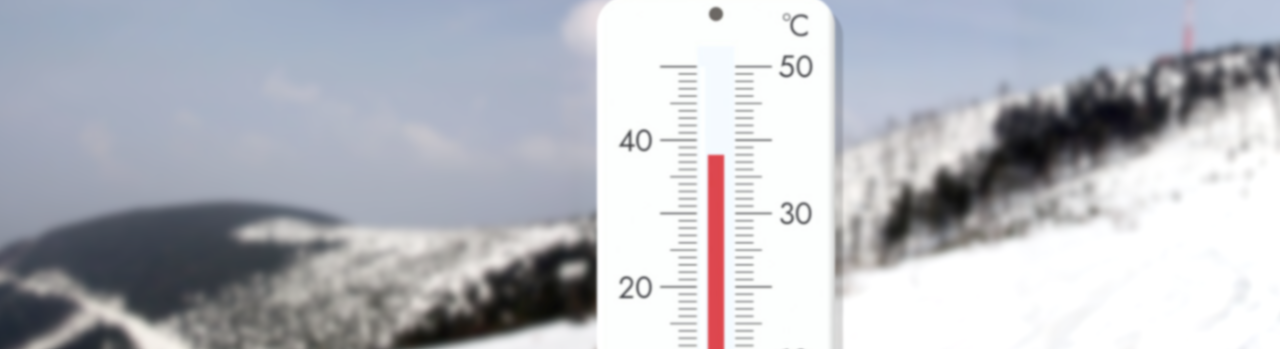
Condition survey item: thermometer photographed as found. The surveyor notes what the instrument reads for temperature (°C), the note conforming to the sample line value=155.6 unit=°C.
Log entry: value=38 unit=°C
